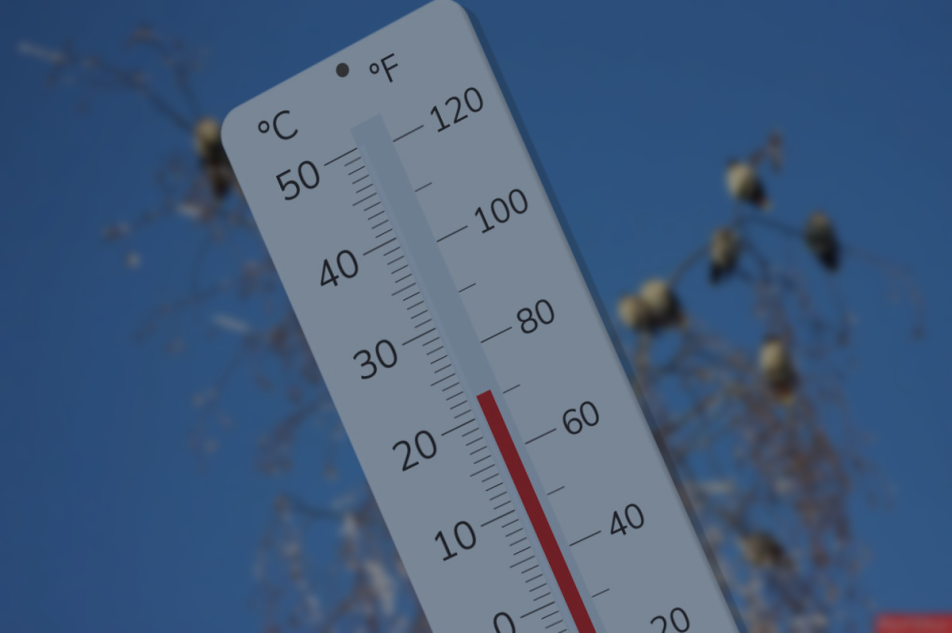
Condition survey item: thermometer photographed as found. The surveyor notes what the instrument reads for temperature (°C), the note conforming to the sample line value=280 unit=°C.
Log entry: value=22 unit=°C
